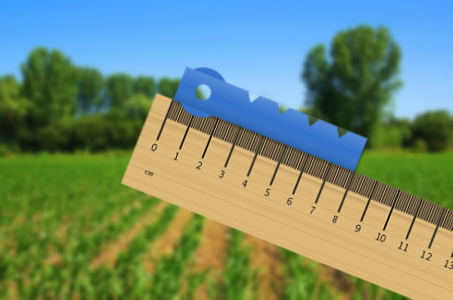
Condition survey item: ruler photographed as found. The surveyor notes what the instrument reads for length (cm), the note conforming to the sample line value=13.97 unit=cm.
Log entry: value=8 unit=cm
